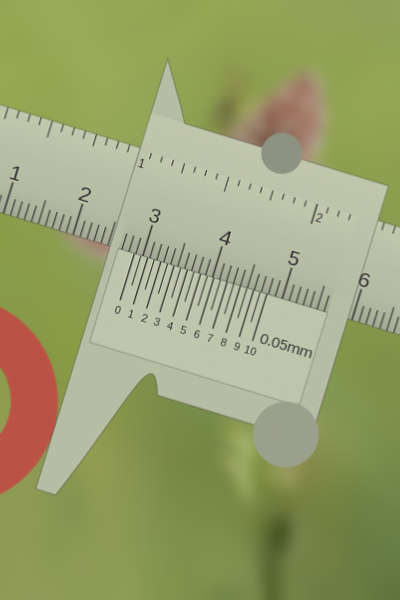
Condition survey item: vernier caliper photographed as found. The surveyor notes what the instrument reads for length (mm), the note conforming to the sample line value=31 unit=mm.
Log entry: value=28.8 unit=mm
